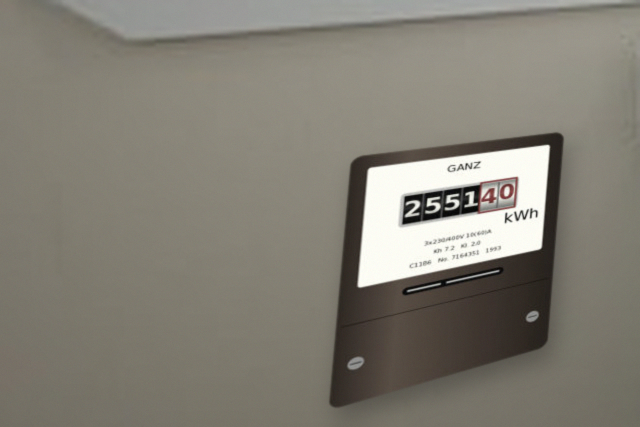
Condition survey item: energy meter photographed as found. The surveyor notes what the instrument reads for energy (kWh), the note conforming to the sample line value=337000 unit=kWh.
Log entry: value=2551.40 unit=kWh
